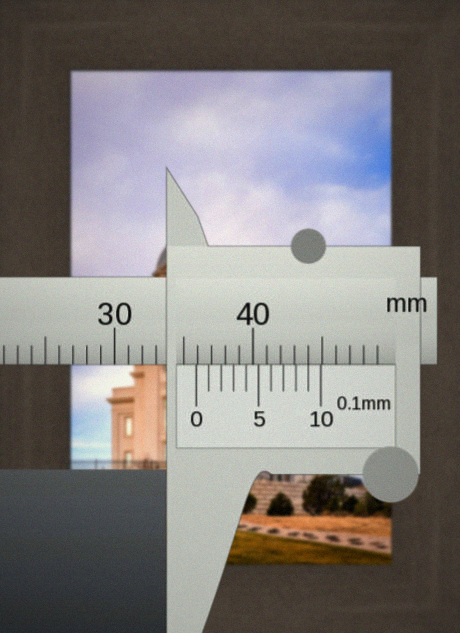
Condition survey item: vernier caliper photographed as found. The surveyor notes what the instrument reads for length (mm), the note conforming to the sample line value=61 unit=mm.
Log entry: value=35.9 unit=mm
